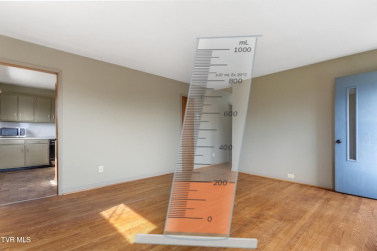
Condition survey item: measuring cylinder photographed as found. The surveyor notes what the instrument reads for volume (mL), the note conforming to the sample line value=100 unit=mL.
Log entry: value=200 unit=mL
